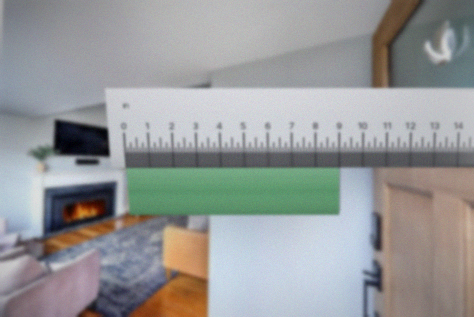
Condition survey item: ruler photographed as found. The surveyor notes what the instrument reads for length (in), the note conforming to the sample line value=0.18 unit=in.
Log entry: value=9 unit=in
